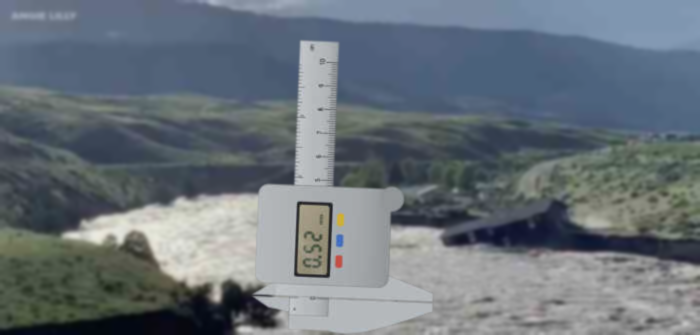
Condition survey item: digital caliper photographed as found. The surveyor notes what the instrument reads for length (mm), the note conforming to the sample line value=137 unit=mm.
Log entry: value=0.52 unit=mm
